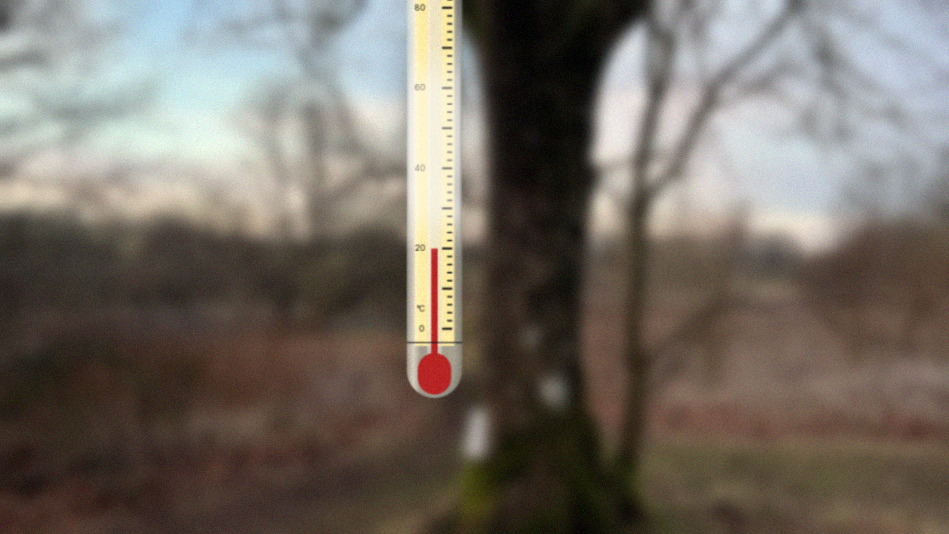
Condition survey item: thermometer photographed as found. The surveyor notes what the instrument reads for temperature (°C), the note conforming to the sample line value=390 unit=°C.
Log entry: value=20 unit=°C
